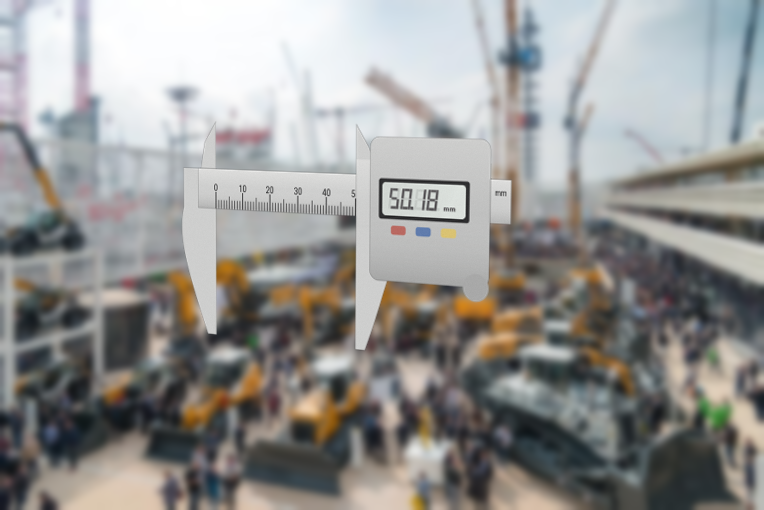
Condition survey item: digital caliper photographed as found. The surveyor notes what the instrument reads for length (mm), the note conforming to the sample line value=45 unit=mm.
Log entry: value=50.18 unit=mm
